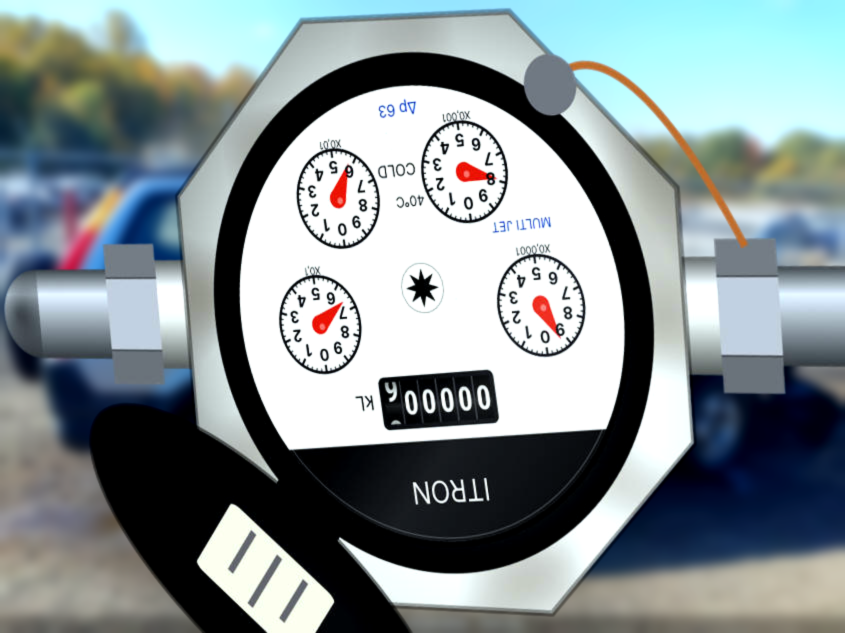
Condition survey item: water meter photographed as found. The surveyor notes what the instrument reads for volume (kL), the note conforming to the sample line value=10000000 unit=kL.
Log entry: value=5.6579 unit=kL
